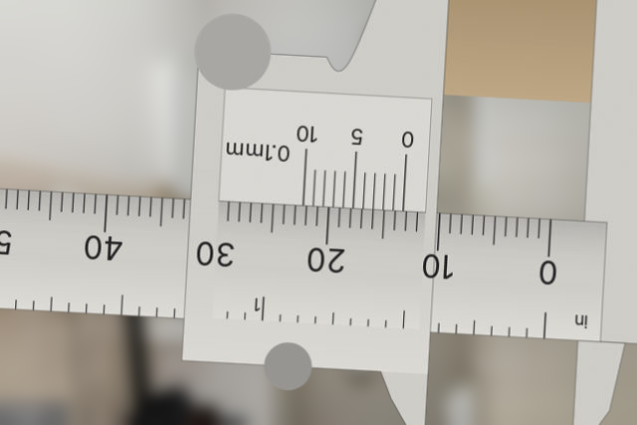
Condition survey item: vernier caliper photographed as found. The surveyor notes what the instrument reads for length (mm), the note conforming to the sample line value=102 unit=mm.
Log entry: value=13.3 unit=mm
